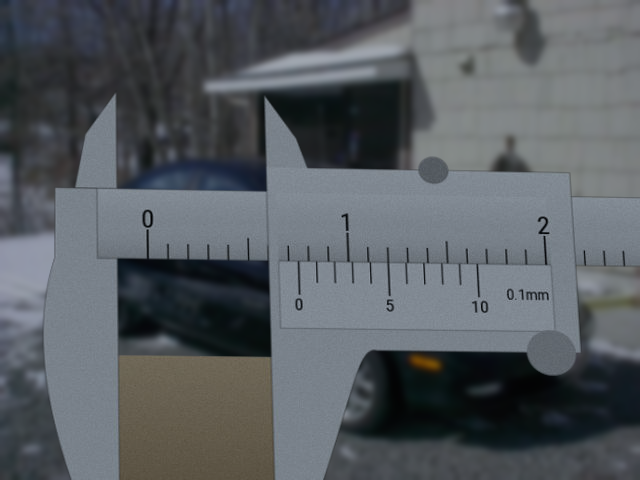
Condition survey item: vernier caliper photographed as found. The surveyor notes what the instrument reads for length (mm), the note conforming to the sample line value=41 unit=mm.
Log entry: value=7.5 unit=mm
